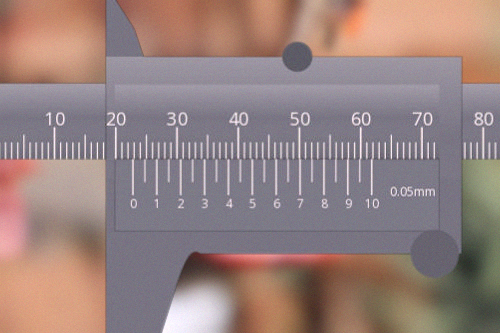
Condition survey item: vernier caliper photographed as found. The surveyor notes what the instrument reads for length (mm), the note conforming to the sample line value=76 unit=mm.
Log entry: value=22.8 unit=mm
